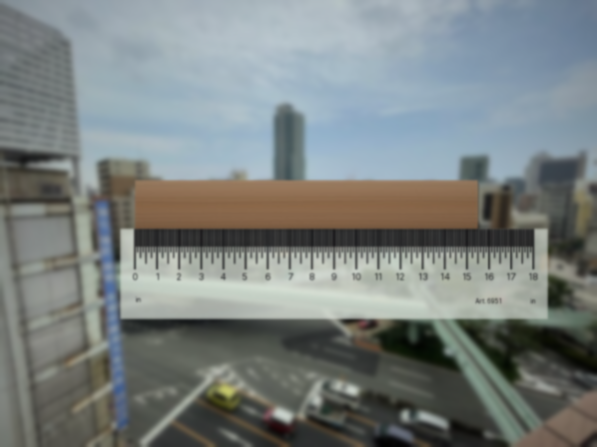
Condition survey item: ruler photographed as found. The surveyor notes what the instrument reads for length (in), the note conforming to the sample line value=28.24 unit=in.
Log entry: value=15.5 unit=in
